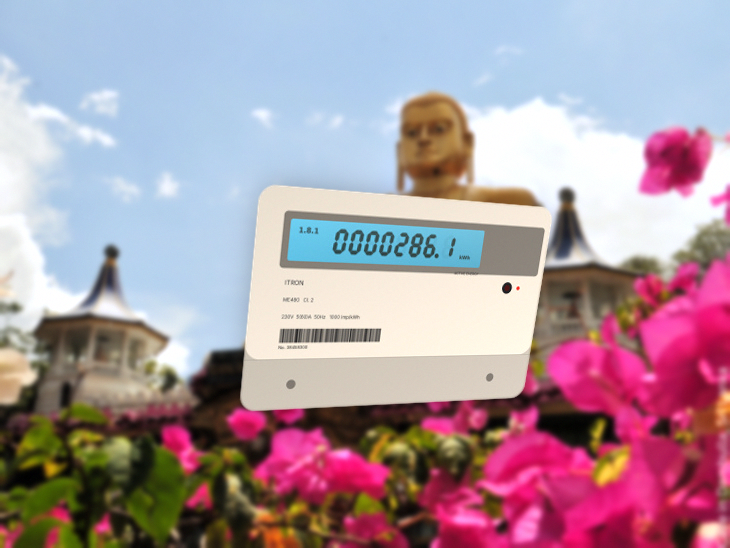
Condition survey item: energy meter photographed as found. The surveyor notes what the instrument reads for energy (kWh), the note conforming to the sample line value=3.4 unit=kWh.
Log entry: value=286.1 unit=kWh
